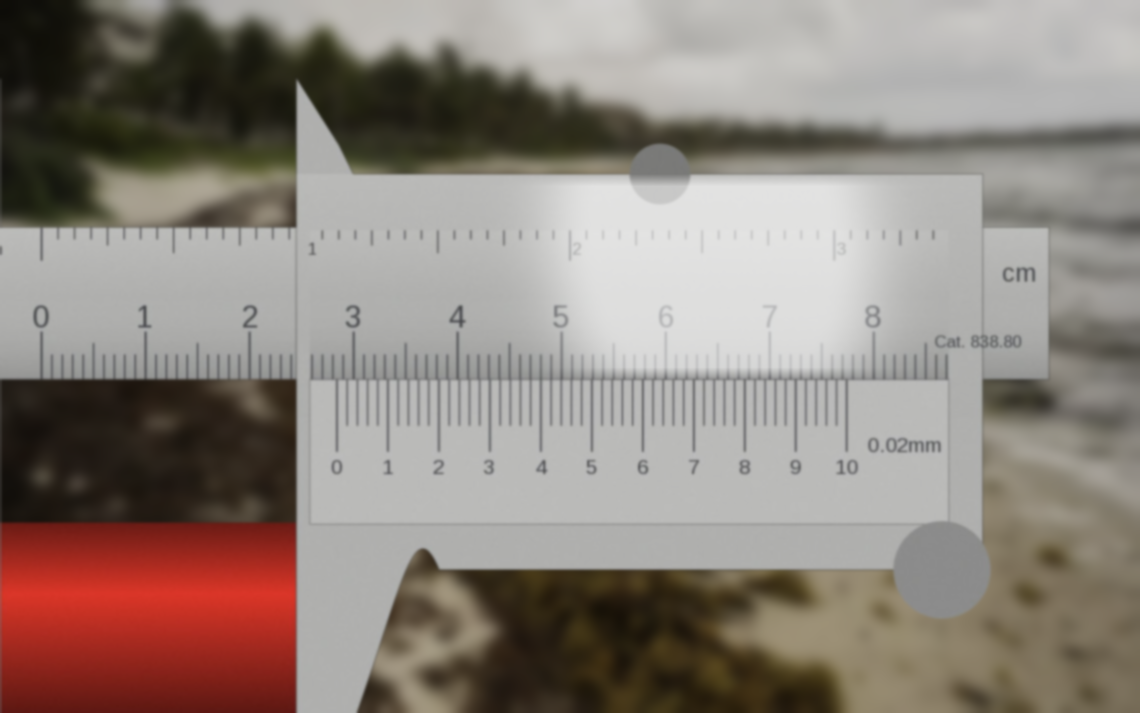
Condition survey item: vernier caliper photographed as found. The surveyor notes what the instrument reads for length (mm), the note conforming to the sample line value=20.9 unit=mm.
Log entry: value=28.4 unit=mm
